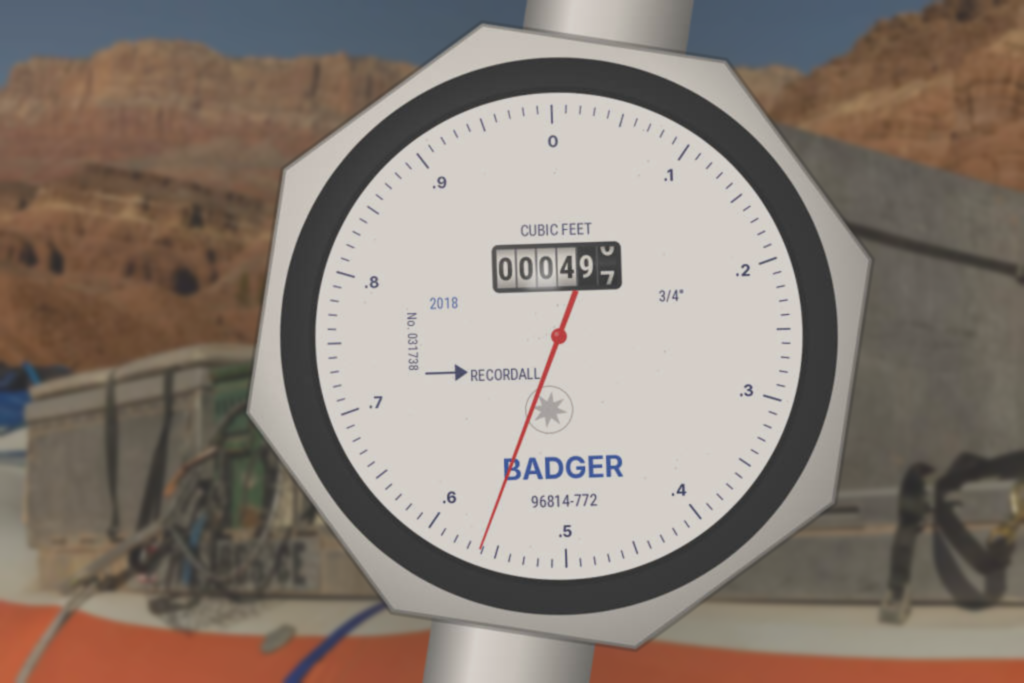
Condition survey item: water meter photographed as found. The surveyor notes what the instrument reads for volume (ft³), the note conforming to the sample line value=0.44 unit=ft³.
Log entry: value=496.56 unit=ft³
